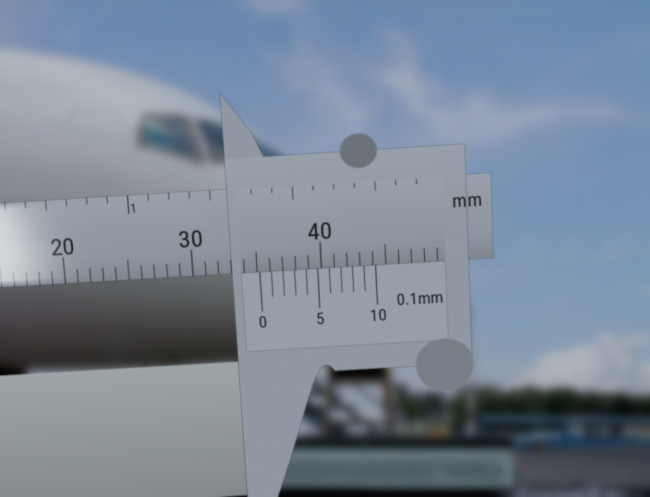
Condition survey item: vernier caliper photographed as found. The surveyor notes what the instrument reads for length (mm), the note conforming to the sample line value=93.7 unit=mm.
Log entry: value=35.2 unit=mm
